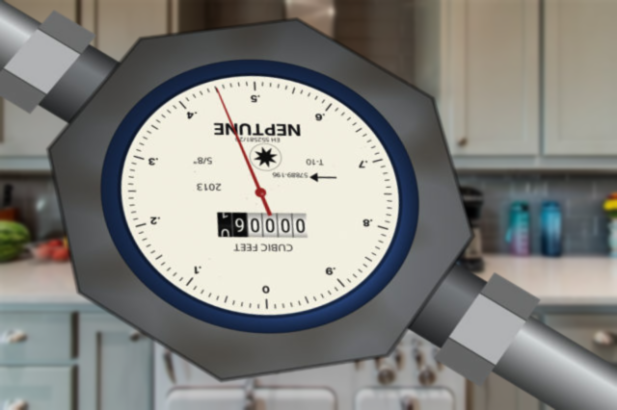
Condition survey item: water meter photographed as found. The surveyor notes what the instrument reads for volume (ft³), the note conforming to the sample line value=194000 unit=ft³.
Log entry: value=60.45 unit=ft³
